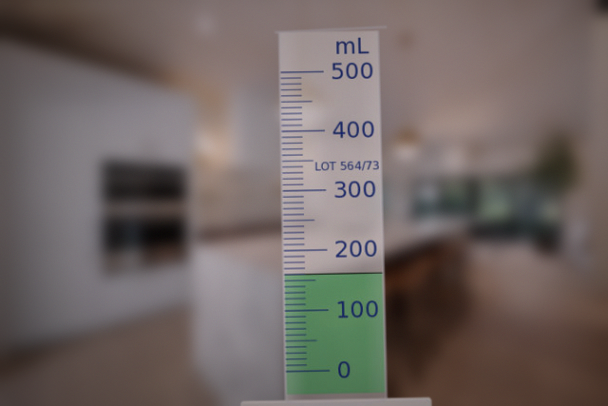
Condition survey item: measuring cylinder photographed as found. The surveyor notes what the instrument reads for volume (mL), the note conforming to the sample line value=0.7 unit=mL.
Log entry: value=160 unit=mL
